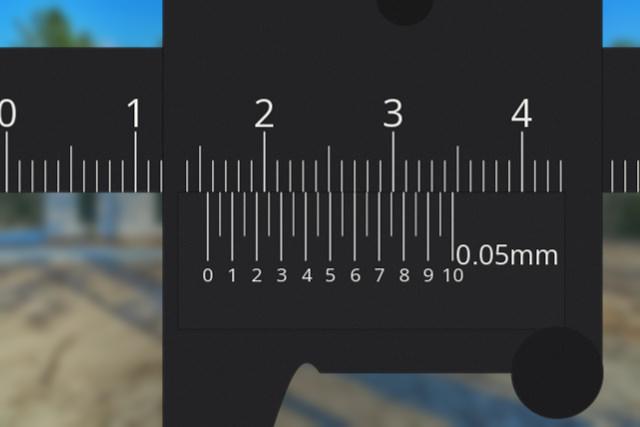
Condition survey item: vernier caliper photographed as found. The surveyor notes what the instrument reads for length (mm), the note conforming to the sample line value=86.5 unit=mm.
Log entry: value=15.6 unit=mm
